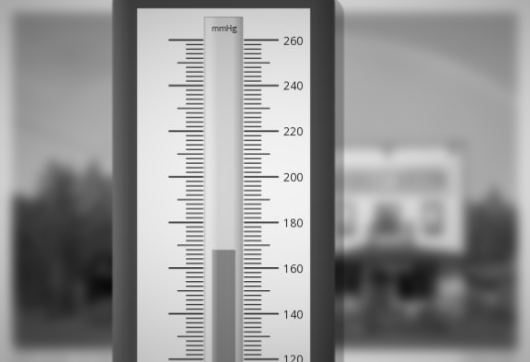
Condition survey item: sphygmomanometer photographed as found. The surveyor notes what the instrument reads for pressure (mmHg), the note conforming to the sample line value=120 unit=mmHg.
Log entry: value=168 unit=mmHg
